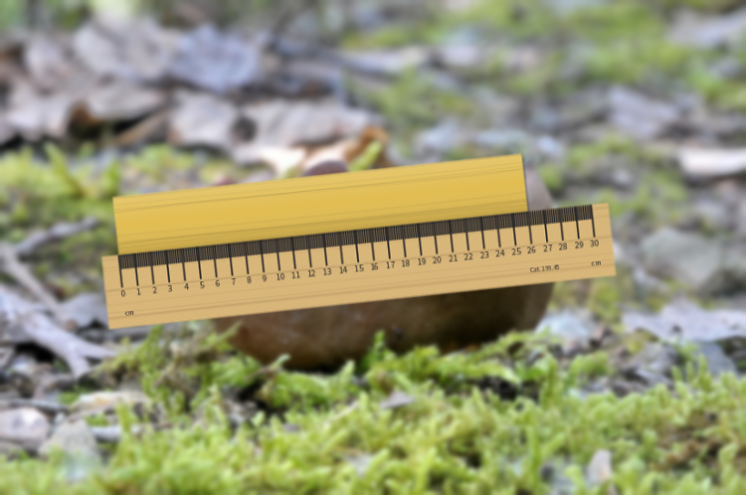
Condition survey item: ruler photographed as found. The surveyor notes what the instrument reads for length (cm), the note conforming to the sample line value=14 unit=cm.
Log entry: value=26 unit=cm
